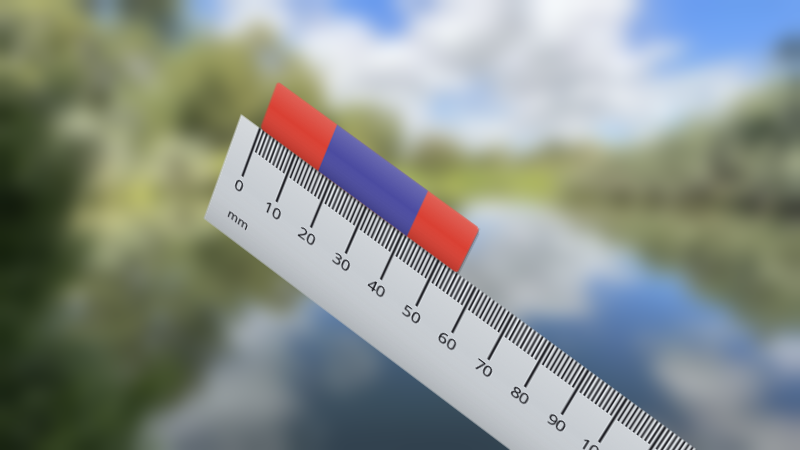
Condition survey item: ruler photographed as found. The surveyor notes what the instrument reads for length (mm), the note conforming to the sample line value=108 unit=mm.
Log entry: value=55 unit=mm
